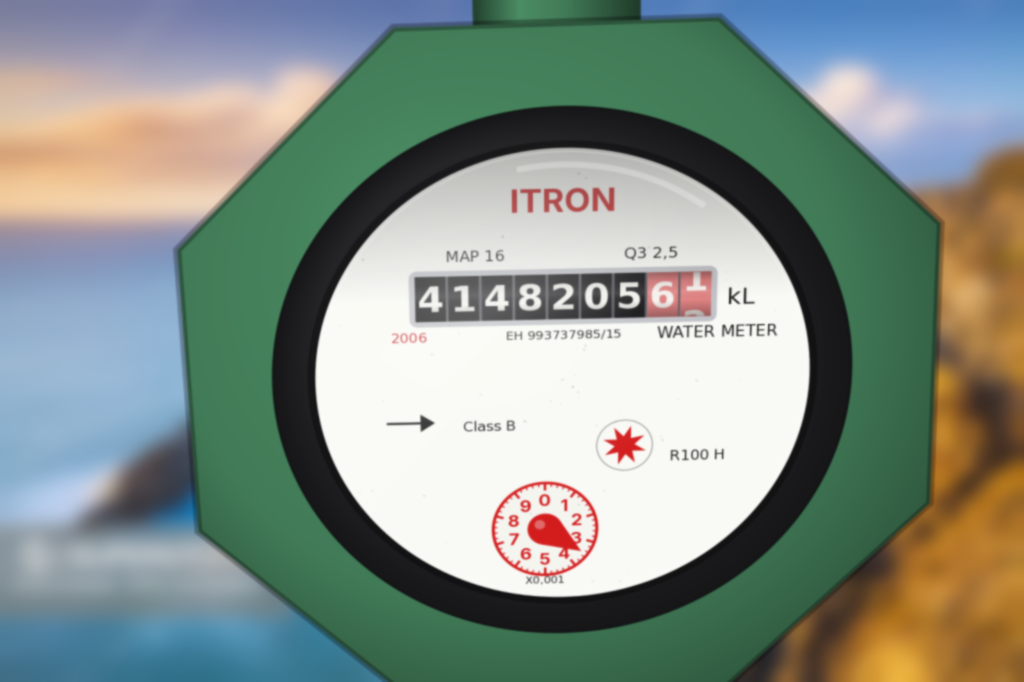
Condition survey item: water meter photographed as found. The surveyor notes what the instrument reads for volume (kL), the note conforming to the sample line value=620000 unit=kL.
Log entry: value=4148205.613 unit=kL
